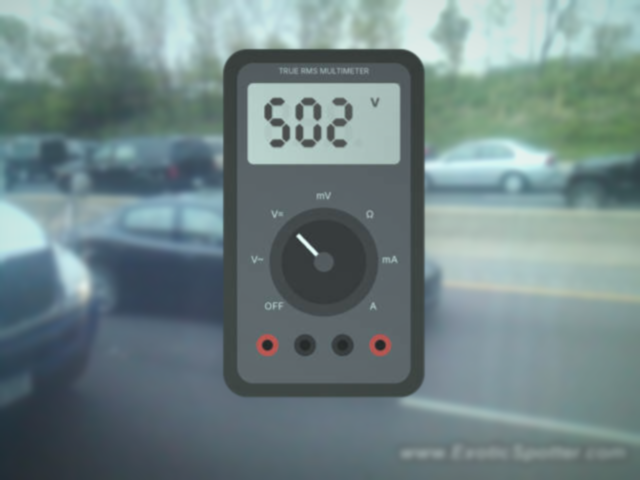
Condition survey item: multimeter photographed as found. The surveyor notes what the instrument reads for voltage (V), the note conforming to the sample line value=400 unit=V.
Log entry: value=502 unit=V
